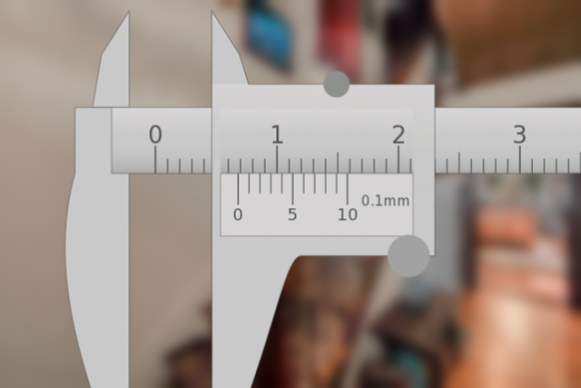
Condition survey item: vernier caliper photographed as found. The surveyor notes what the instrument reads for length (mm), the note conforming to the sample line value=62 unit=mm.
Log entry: value=6.8 unit=mm
